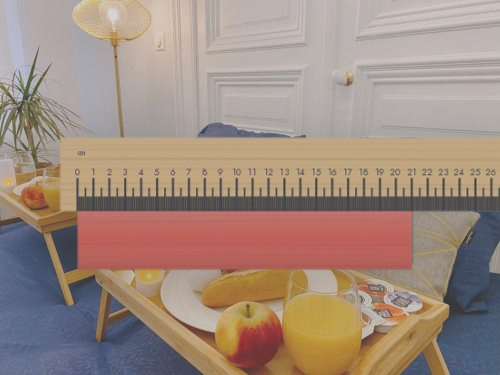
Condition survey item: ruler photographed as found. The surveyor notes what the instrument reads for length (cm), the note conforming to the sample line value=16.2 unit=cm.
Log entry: value=21 unit=cm
